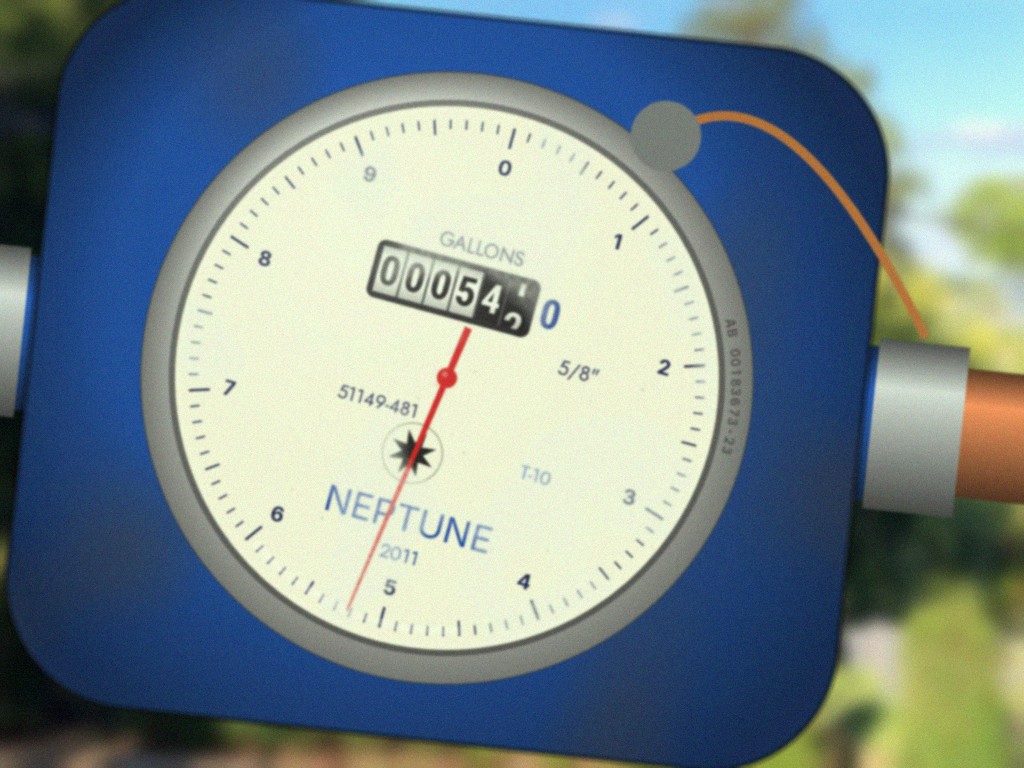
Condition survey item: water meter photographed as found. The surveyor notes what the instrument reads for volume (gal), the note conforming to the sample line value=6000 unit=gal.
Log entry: value=5415.2 unit=gal
